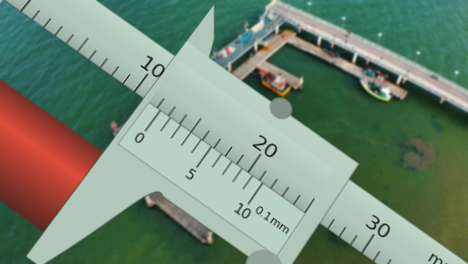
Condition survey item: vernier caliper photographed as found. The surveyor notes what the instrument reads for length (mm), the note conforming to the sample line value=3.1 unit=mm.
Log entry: value=12.3 unit=mm
